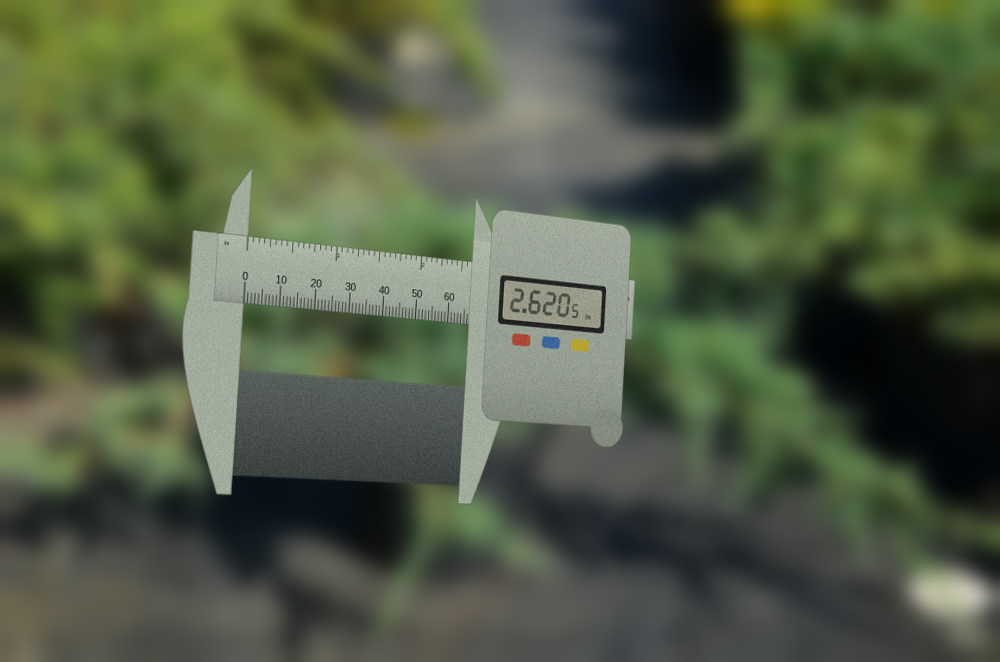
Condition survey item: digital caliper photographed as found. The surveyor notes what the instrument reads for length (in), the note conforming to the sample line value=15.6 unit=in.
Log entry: value=2.6205 unit=in
